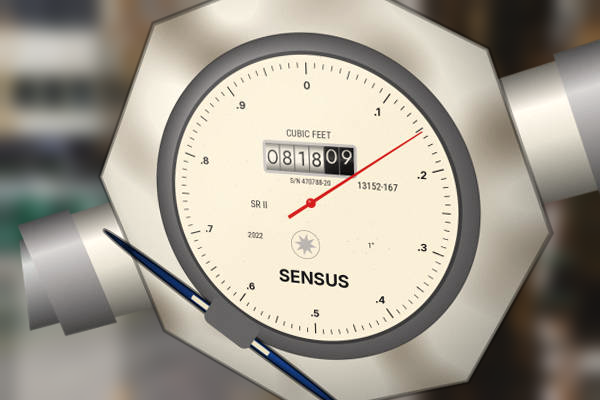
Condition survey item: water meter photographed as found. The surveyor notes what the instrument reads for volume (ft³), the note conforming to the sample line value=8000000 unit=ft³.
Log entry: value=81809.15 unit=ft³
